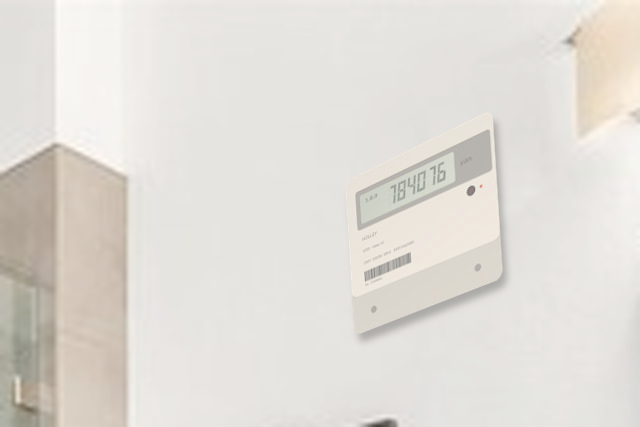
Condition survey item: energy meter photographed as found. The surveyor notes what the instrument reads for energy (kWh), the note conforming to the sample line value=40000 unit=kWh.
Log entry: value=784076 unit=kWh
